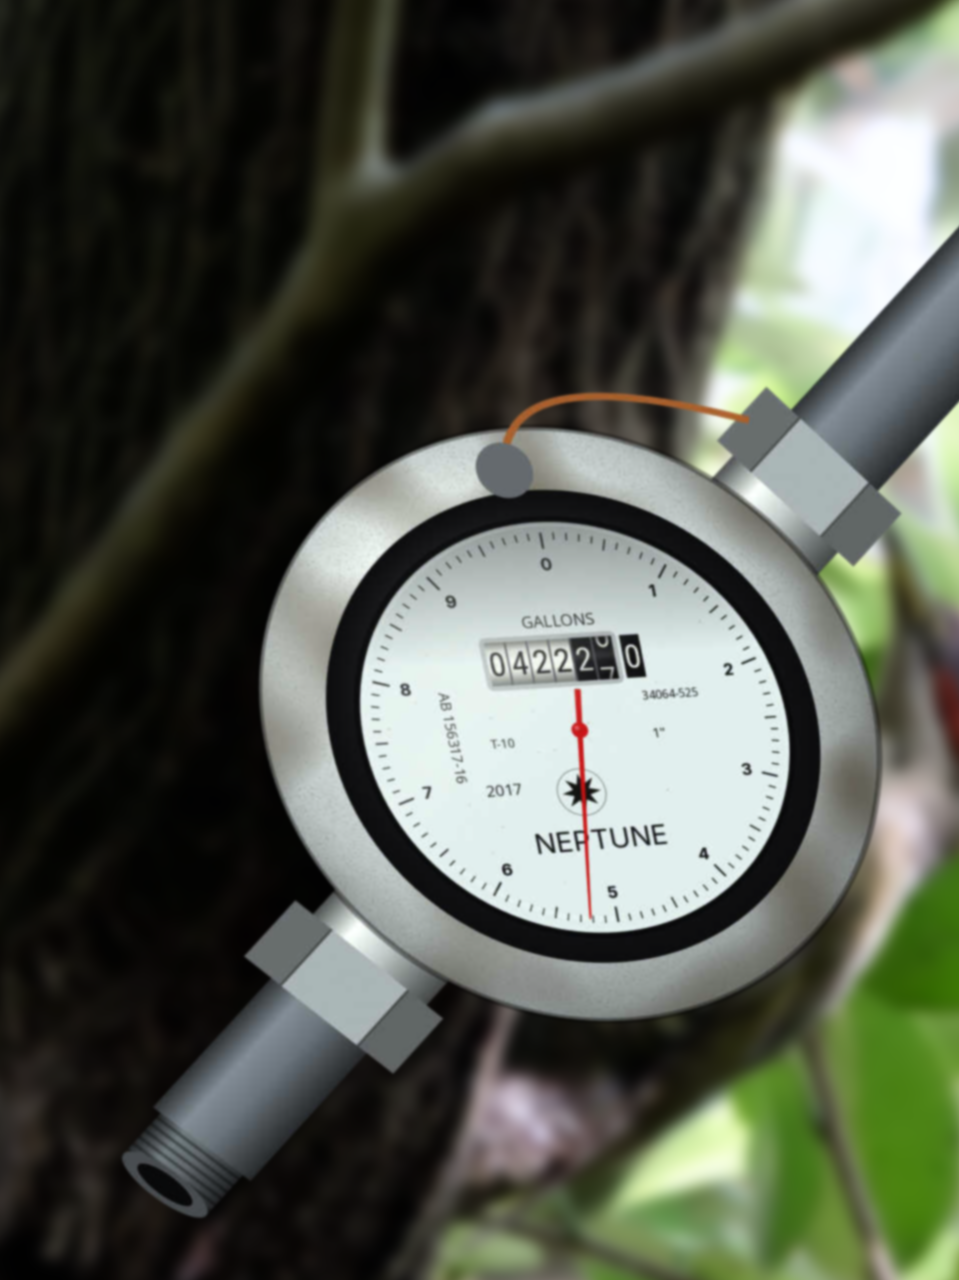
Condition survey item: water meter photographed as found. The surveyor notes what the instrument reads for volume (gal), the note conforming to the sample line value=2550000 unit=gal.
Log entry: value=422265.2 unit=gal
